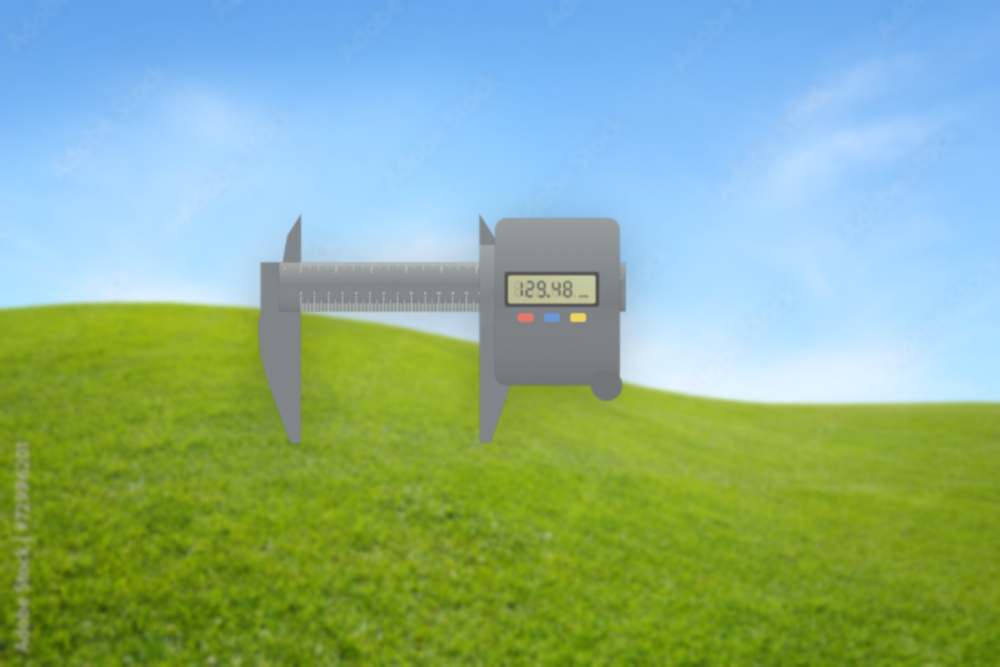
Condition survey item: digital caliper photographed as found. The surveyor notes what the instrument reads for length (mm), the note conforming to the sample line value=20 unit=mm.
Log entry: value=129.48 unit=mm
